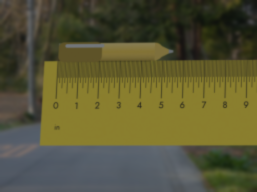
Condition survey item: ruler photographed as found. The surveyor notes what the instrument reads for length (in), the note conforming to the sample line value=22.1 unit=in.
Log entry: value=5.5 unit=in
